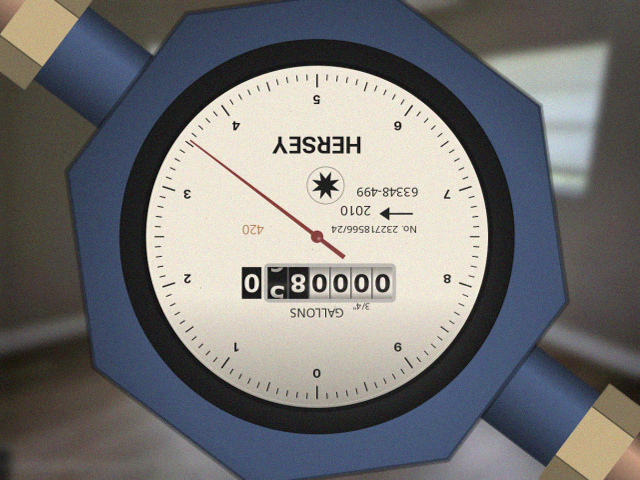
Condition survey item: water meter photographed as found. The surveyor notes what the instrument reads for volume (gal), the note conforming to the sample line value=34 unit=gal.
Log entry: value=853.5 unit=gal
